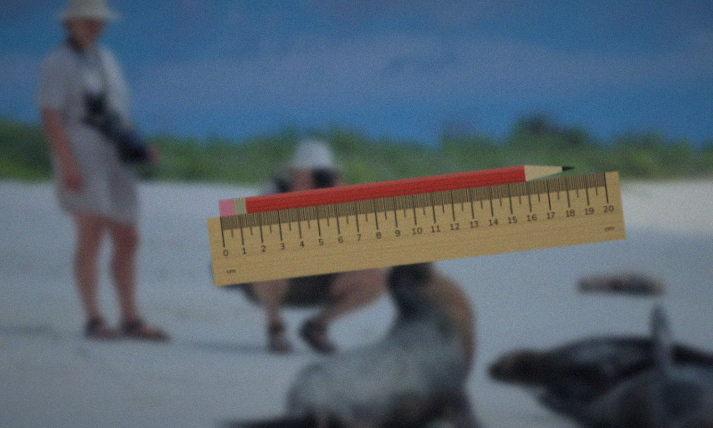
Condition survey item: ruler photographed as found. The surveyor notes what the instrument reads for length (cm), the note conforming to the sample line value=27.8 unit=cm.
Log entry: value=18.5 unit=cm
